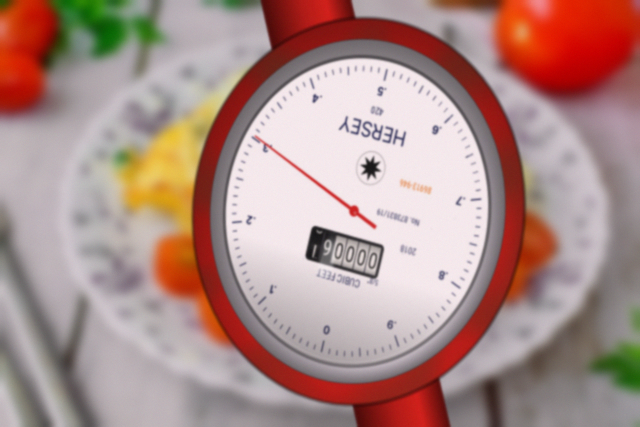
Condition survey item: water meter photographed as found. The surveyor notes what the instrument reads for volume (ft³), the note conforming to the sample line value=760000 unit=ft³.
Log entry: value=61.30 unit=ft³
